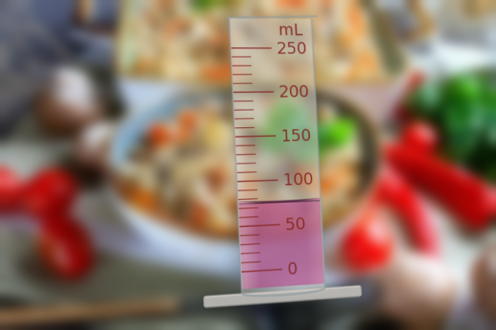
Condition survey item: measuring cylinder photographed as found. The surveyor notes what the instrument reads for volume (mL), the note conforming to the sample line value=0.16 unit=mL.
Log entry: value=75 unit=mL
